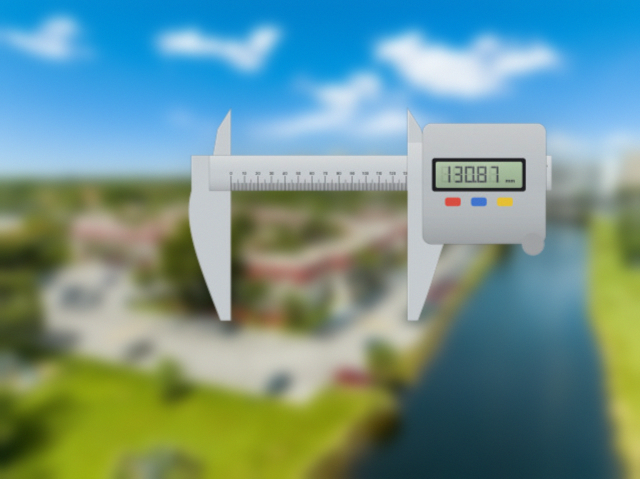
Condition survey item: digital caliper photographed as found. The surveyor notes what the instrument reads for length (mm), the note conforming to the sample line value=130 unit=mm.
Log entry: value=130.87 unit=mm
